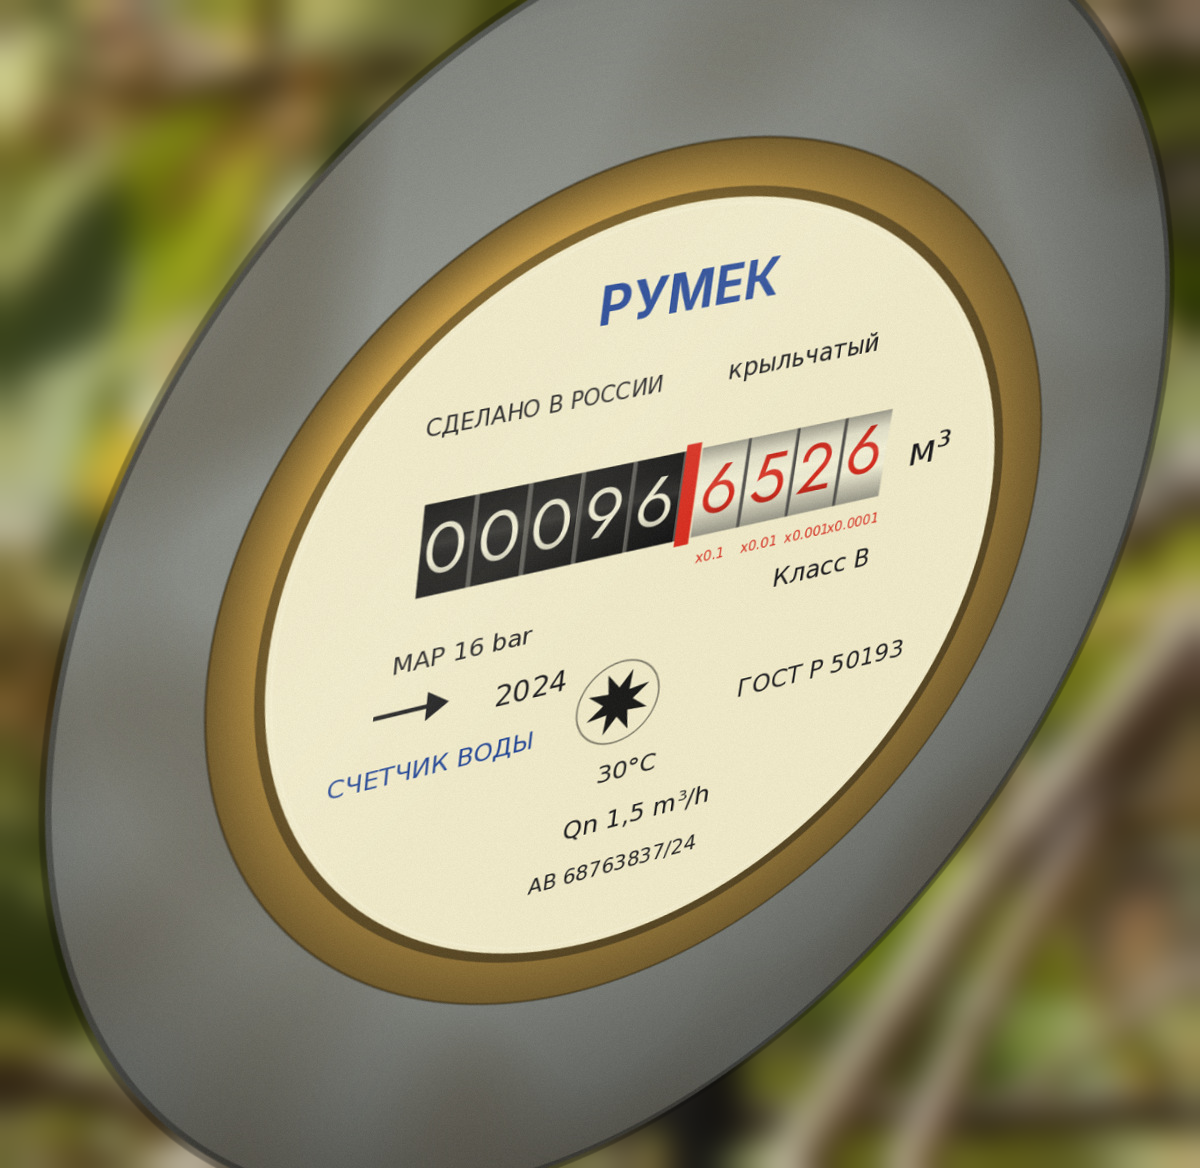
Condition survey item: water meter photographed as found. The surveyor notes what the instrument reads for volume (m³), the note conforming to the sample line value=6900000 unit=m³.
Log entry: value=96.6526 unit=m³
